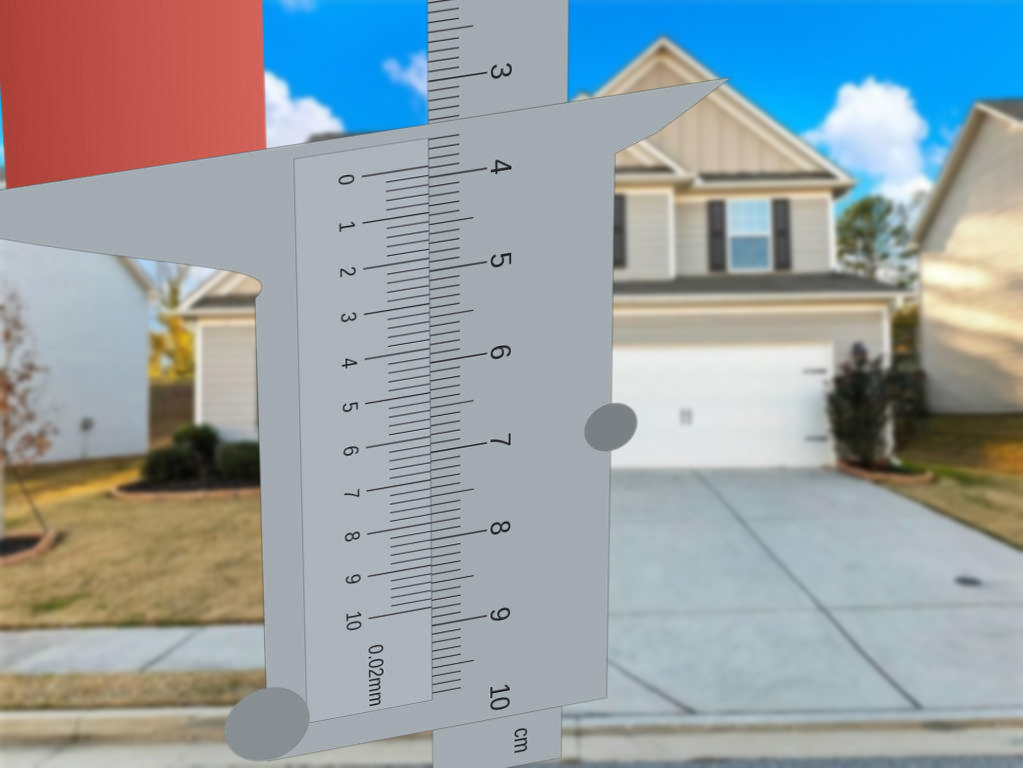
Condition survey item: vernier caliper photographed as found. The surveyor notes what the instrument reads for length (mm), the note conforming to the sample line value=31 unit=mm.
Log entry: value=38.8 unit=mm
